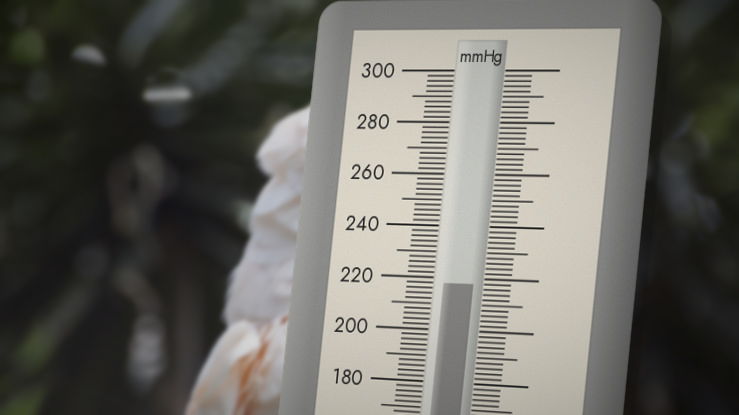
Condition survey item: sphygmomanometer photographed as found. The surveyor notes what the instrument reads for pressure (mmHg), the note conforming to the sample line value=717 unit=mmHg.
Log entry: value=218 unit=mmHg
